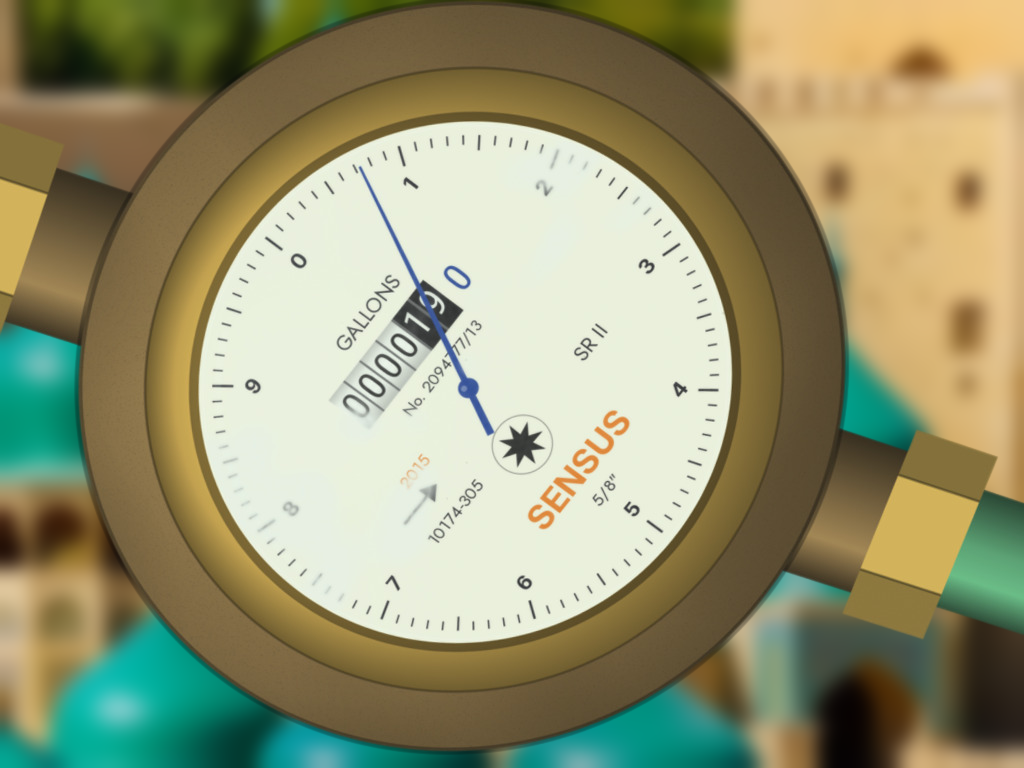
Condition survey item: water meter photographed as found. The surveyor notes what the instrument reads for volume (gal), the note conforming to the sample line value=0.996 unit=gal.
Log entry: value=190.7 unit=gal
